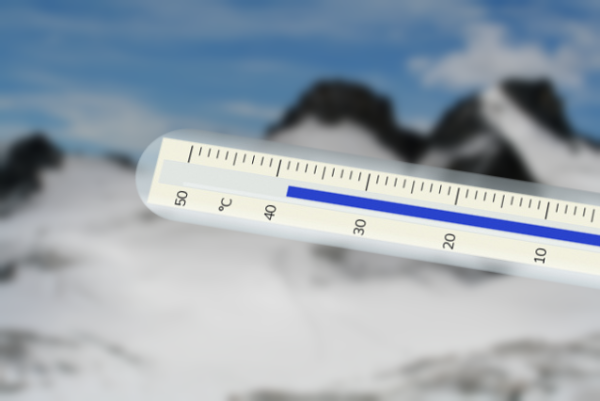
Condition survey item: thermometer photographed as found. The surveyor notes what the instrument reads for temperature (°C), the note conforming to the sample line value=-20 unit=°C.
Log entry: value=38.5 unit=°C
